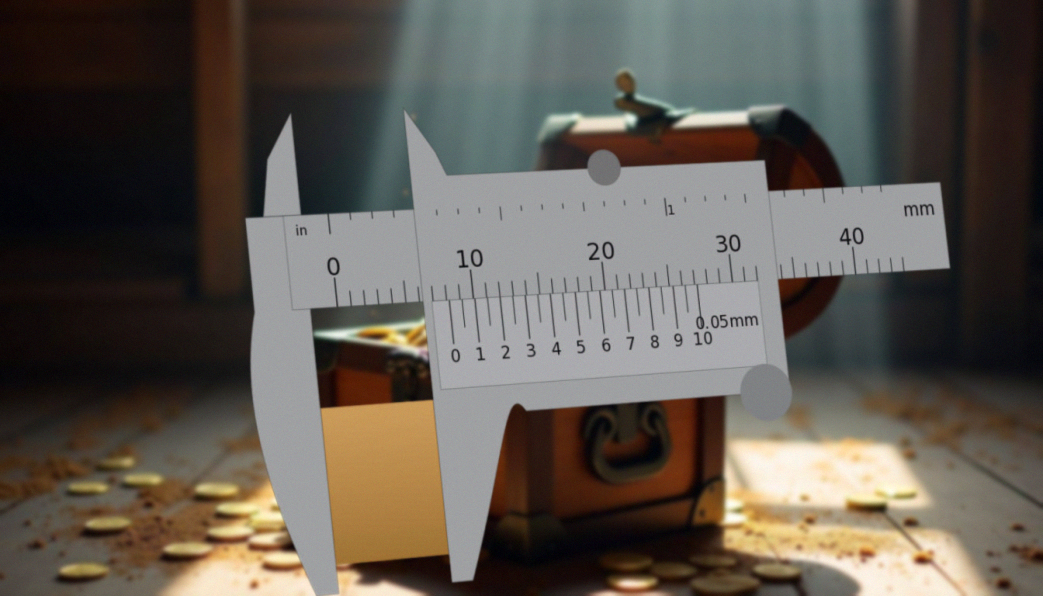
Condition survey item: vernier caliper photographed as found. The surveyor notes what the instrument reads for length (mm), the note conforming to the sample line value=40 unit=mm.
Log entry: value=8.2 unit=mm
